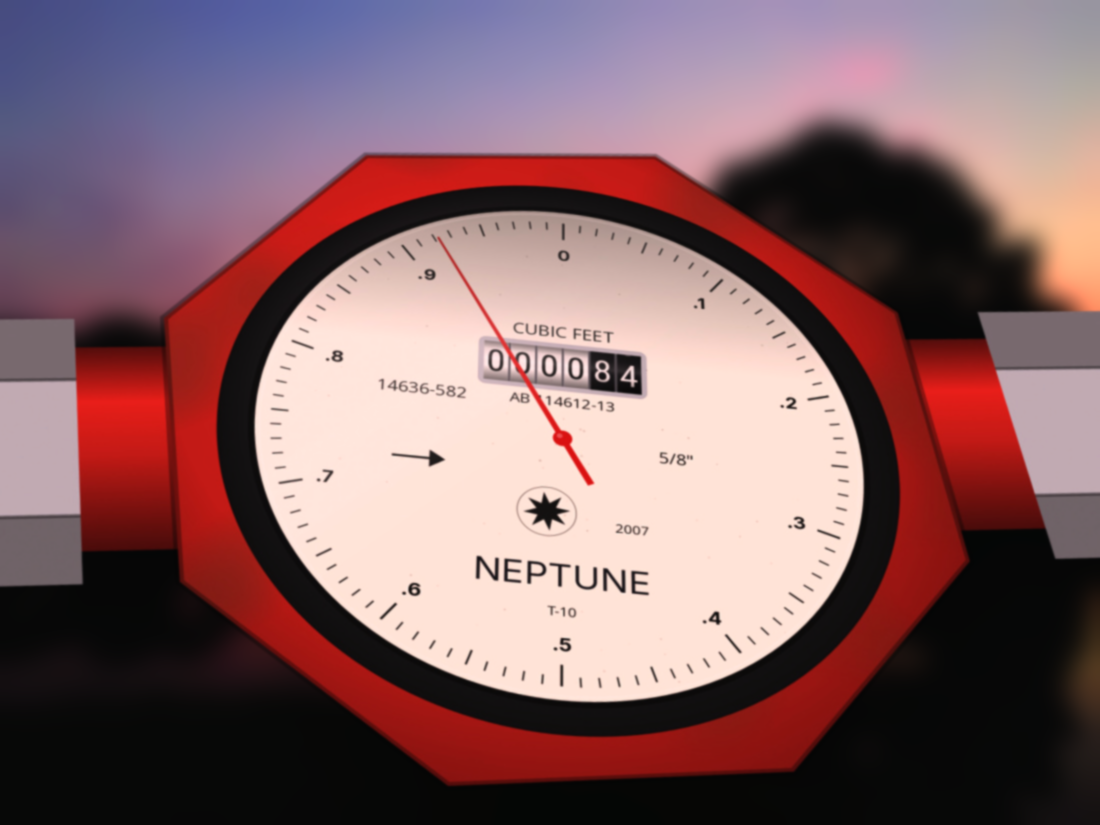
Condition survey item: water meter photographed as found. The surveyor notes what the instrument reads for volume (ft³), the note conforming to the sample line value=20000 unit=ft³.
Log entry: value=83.92 unit=ft³
